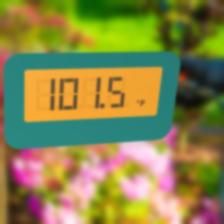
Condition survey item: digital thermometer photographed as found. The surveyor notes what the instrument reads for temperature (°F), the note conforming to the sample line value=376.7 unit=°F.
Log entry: value=101.5 unit=°F
